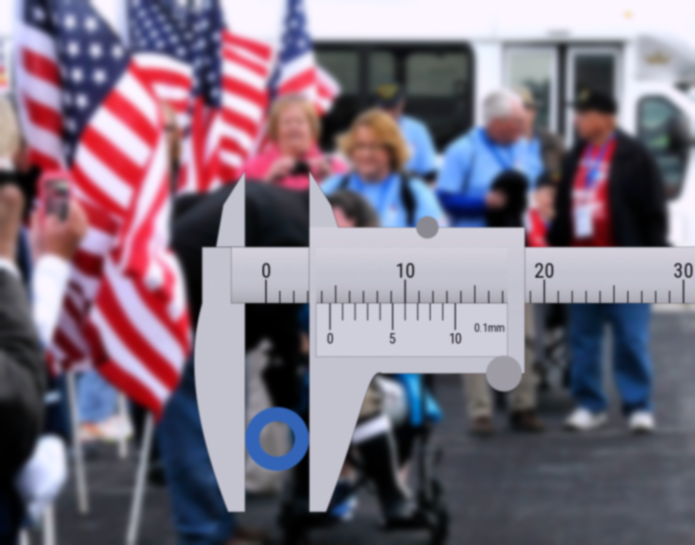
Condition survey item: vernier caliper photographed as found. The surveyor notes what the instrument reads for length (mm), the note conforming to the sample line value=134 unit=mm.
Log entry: value=4.6 unit=mm
